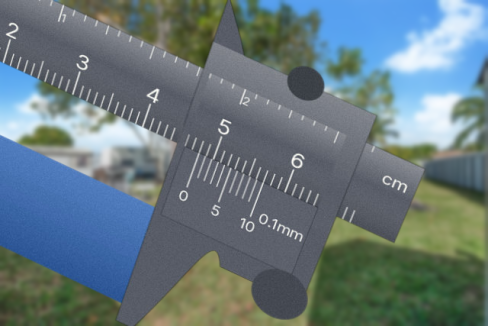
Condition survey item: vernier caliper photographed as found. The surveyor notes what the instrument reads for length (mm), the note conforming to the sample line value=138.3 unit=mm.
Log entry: value=48.0 unit=mm
